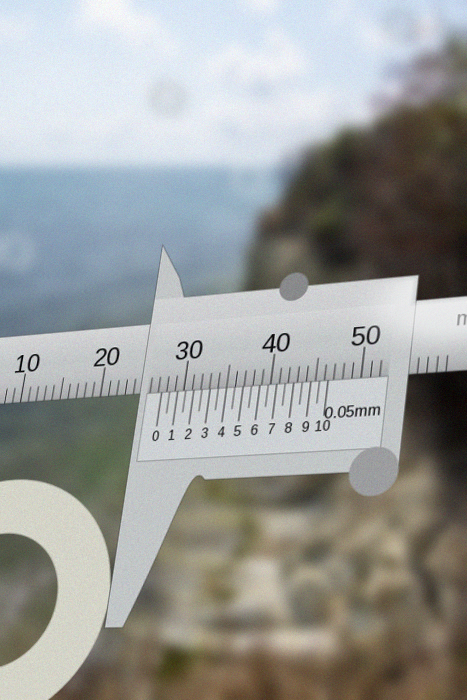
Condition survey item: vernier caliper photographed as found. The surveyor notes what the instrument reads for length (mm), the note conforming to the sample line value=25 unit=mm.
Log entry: value=27.4 unit=mm
